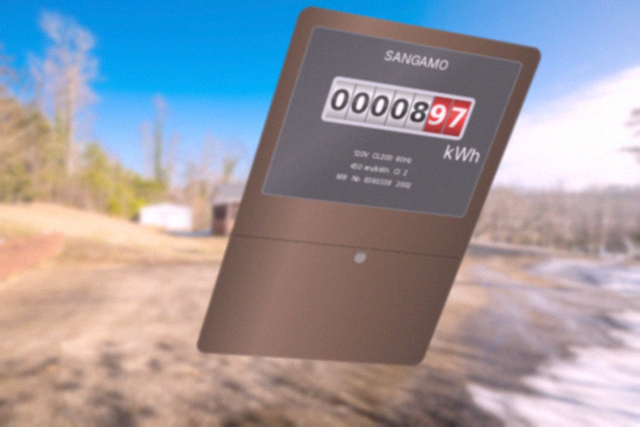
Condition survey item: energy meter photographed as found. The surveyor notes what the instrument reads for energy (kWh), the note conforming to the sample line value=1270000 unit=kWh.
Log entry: value=8.97 unit=kWh
